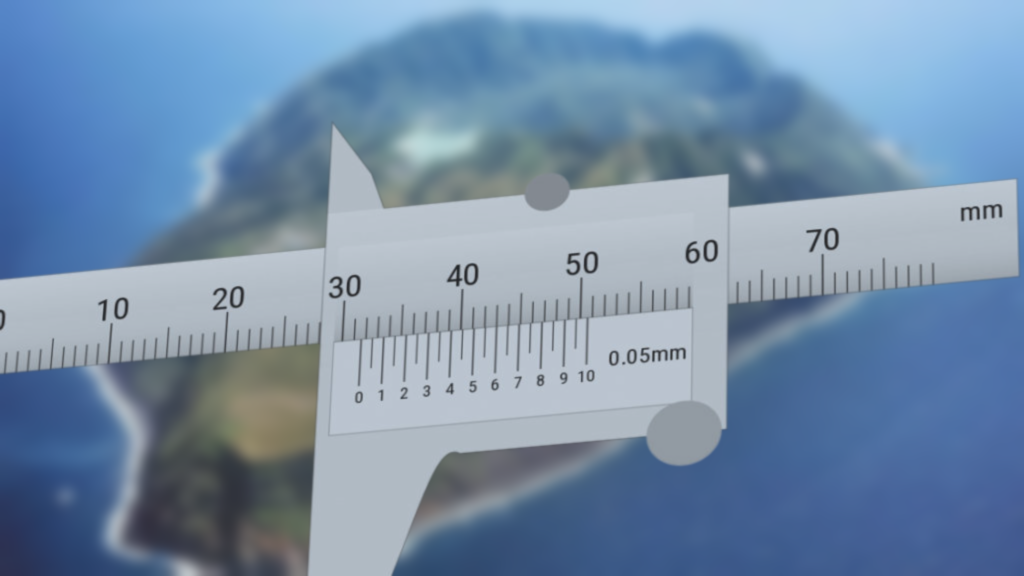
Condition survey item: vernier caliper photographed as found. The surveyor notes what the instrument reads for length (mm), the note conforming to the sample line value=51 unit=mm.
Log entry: value=31.6 unit=mm
